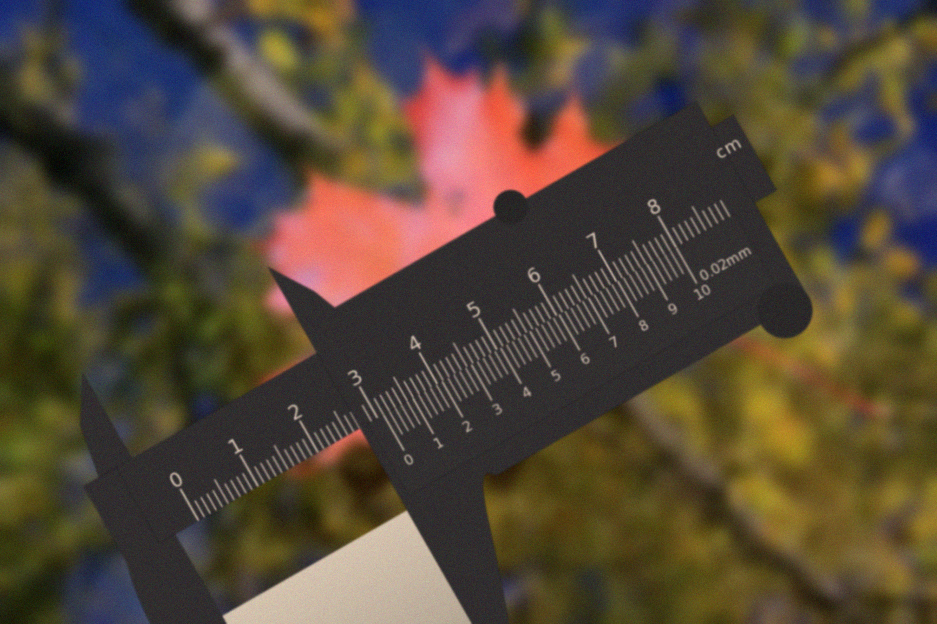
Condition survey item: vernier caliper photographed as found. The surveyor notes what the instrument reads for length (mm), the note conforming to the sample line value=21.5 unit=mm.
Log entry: value=31.0 unit=mm
